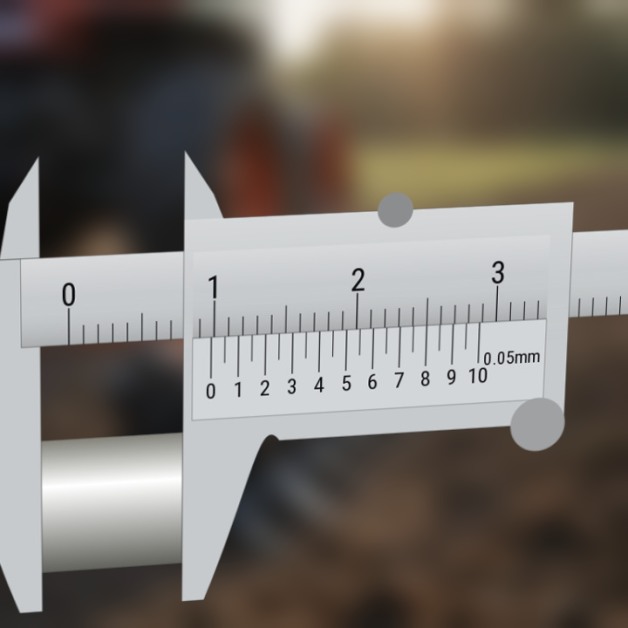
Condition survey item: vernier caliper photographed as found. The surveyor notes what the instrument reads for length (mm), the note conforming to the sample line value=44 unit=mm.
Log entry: value=9.8 unit=mm
